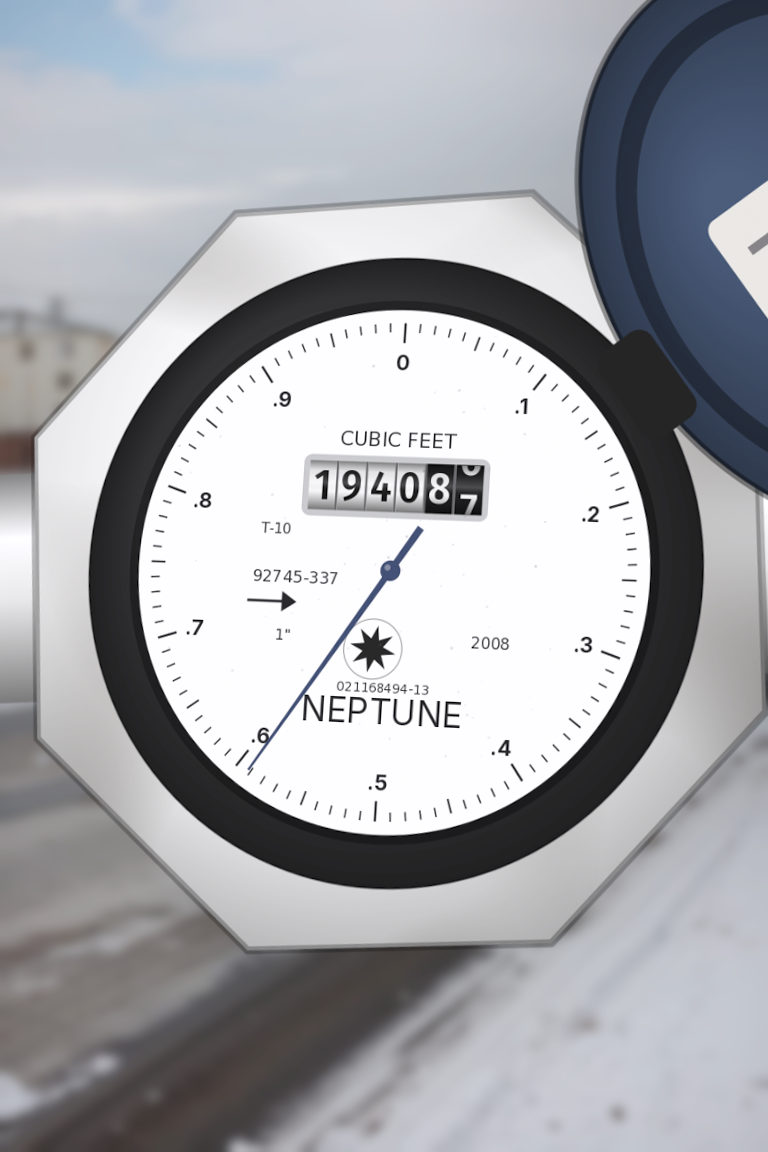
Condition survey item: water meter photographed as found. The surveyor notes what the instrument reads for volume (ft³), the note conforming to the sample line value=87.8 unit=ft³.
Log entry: value=194086.59 unit=ft³
